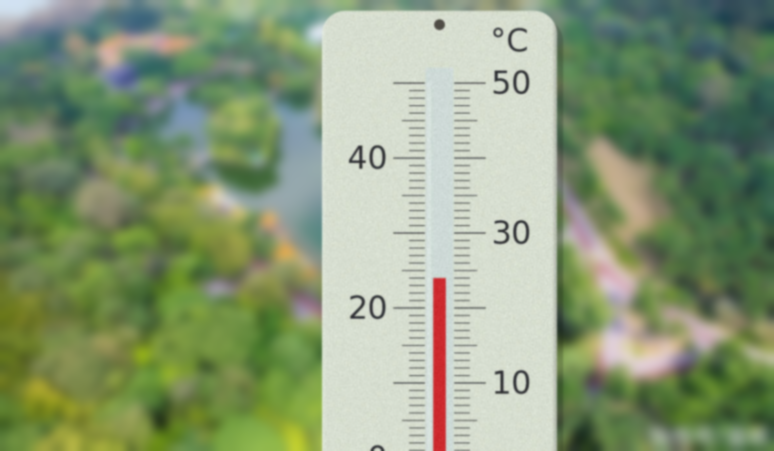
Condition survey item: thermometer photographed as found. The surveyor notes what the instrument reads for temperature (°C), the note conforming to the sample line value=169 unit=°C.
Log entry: value=24 unit=°C
